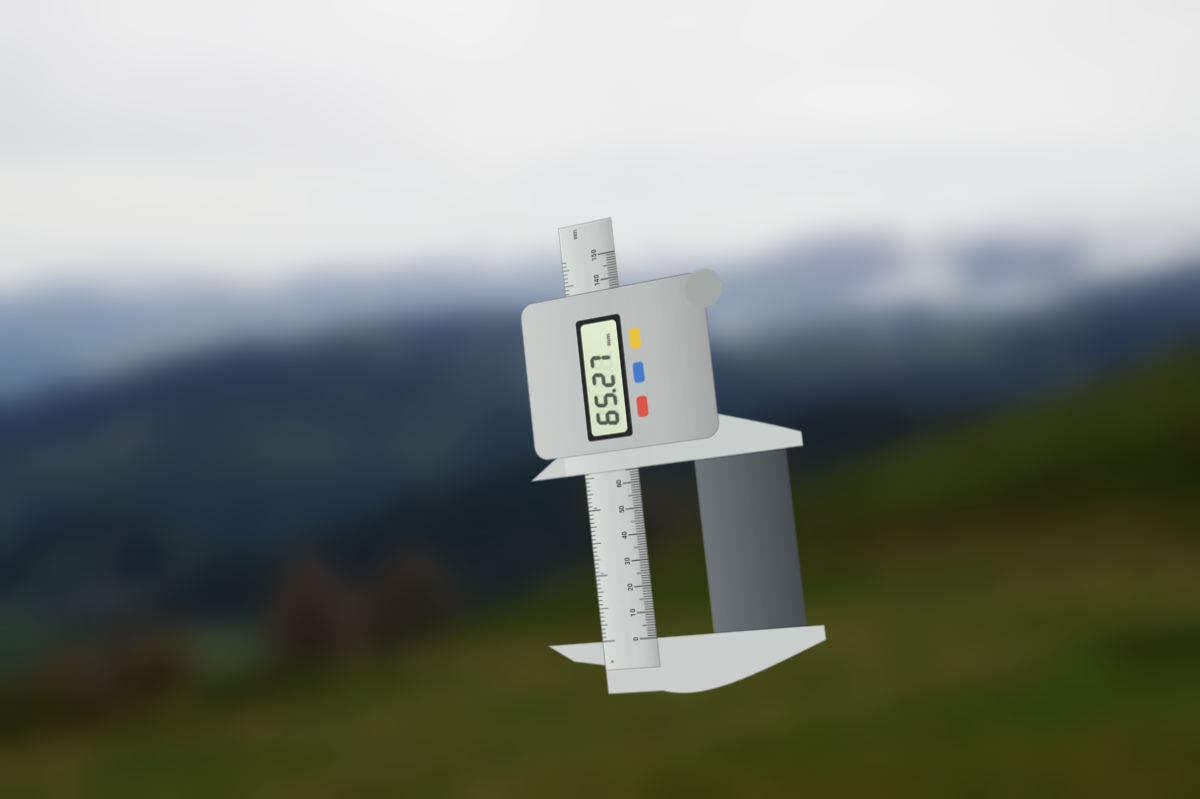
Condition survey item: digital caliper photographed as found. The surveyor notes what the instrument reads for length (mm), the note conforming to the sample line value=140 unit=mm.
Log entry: value=65.27 unit=mm
